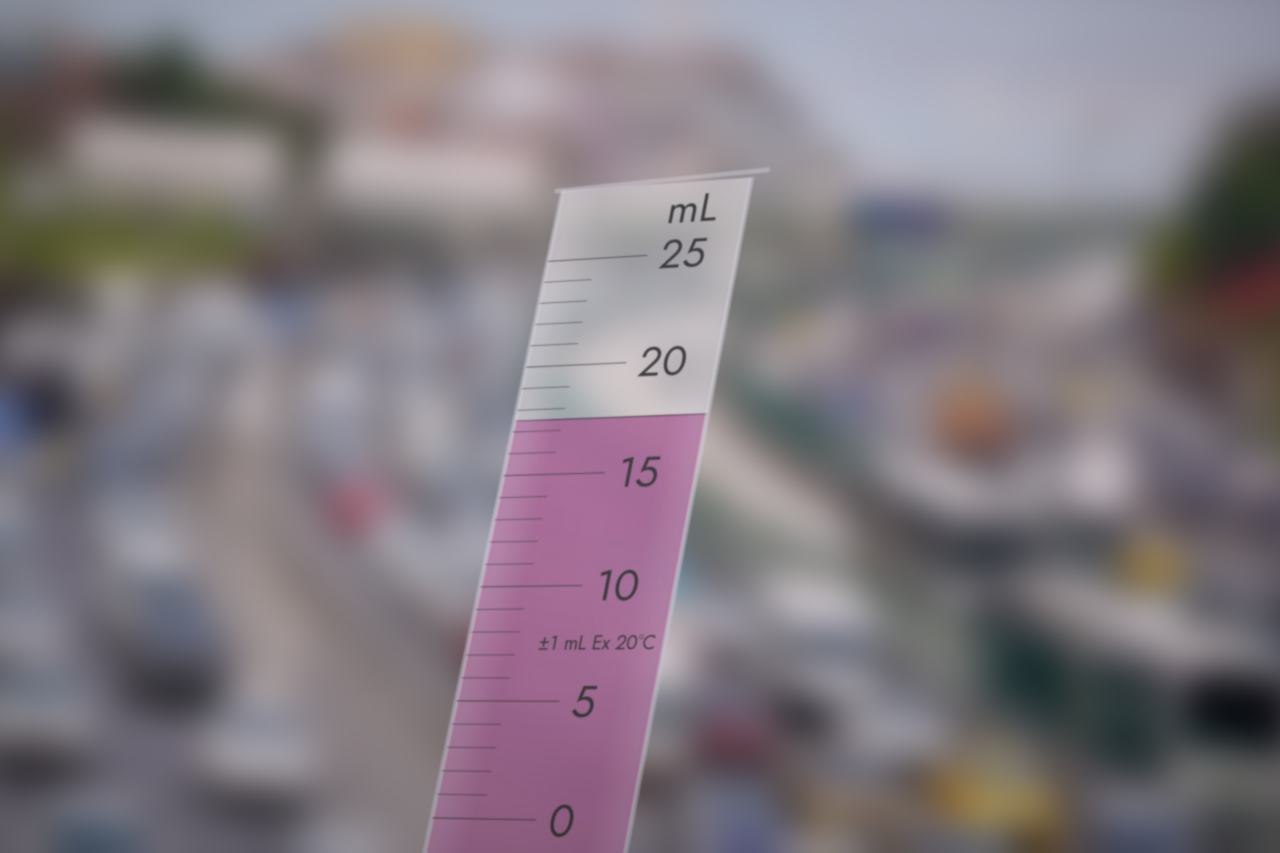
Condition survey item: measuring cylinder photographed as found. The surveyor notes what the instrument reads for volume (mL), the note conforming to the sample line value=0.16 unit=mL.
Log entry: value=17.5 unit=mL
